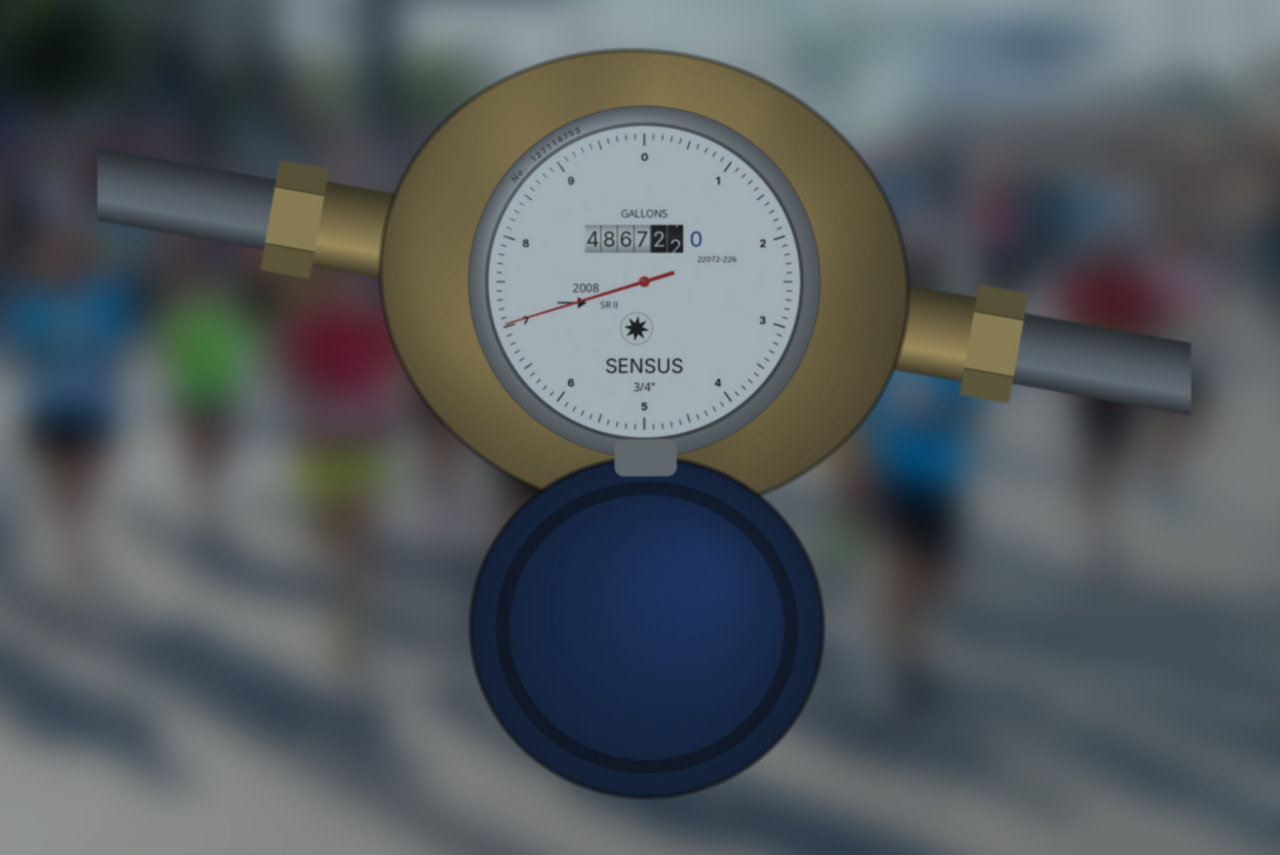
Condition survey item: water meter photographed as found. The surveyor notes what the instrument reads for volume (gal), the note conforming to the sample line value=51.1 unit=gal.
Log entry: value=4867217.0 unit=gal
